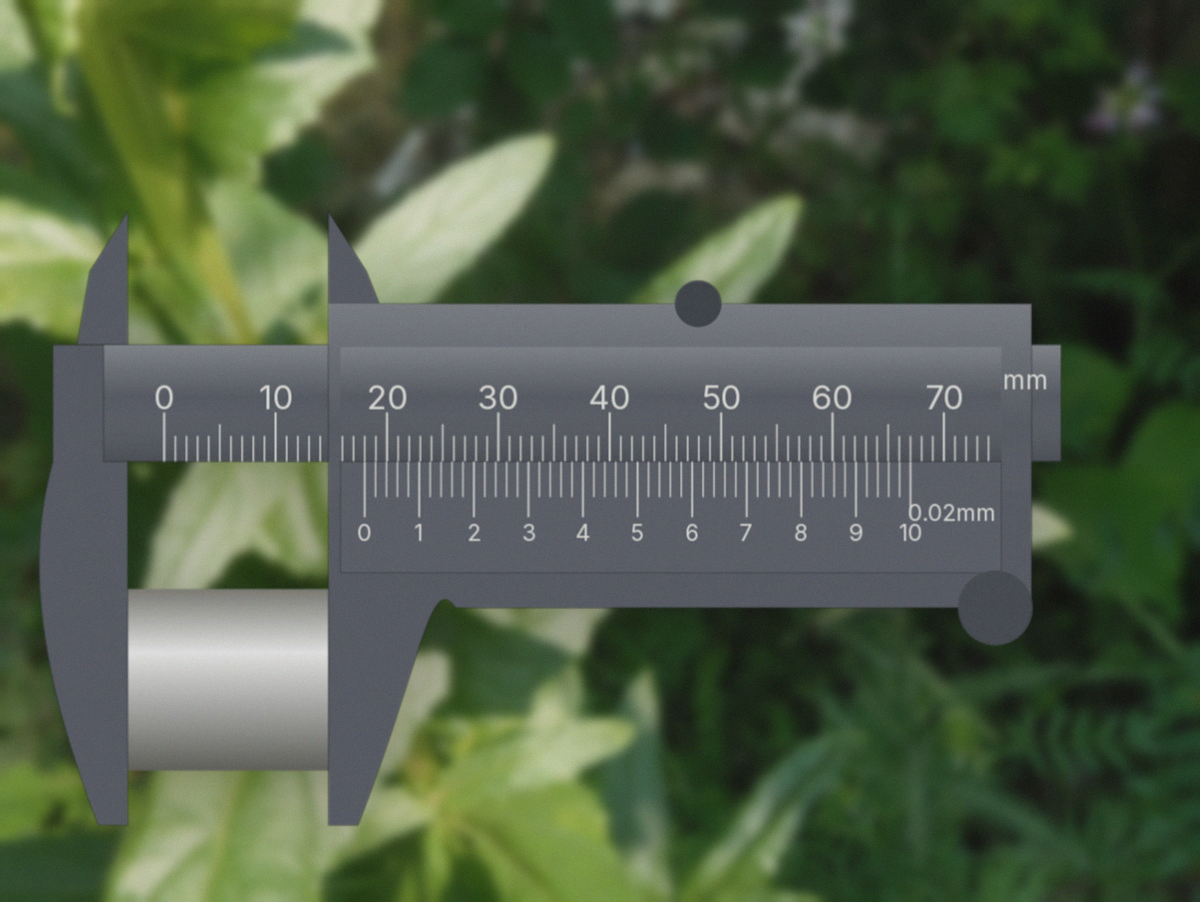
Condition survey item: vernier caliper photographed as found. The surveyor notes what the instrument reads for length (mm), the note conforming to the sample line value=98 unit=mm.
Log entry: value=18.0 unit=mm
